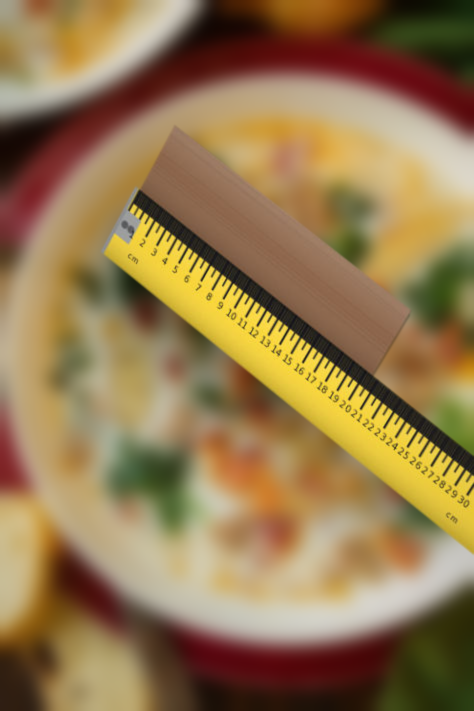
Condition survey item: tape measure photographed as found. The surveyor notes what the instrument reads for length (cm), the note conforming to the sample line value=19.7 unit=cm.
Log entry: value=20.5 unit=cm
